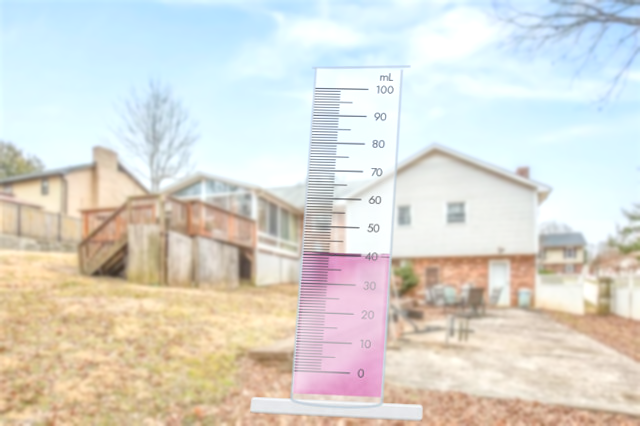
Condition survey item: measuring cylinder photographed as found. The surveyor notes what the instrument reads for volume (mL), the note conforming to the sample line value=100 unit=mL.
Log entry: value=40 unit=mL
